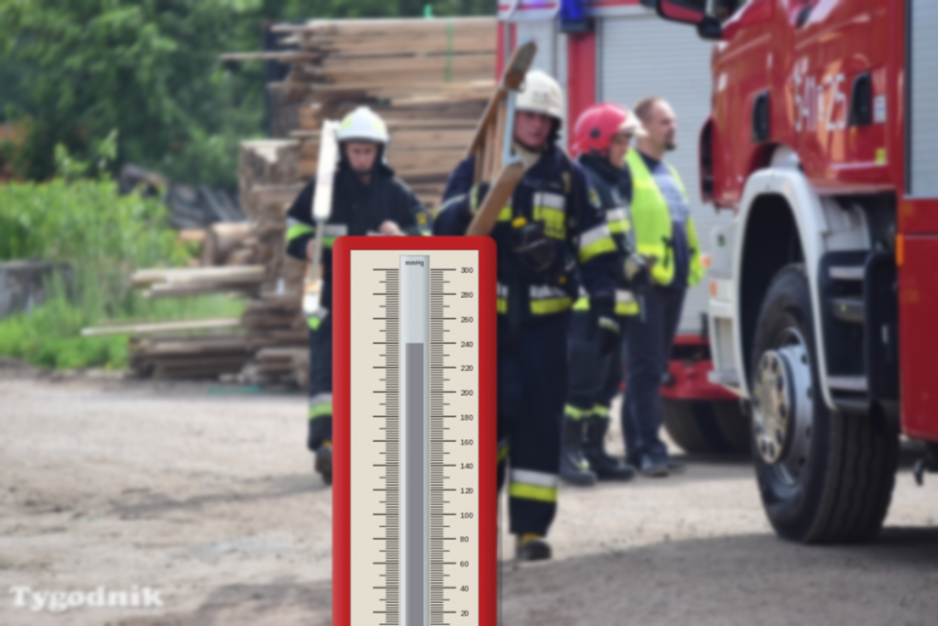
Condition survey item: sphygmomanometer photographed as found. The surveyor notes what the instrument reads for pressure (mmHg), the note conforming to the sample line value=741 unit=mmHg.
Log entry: value=240 unit=mmHg
